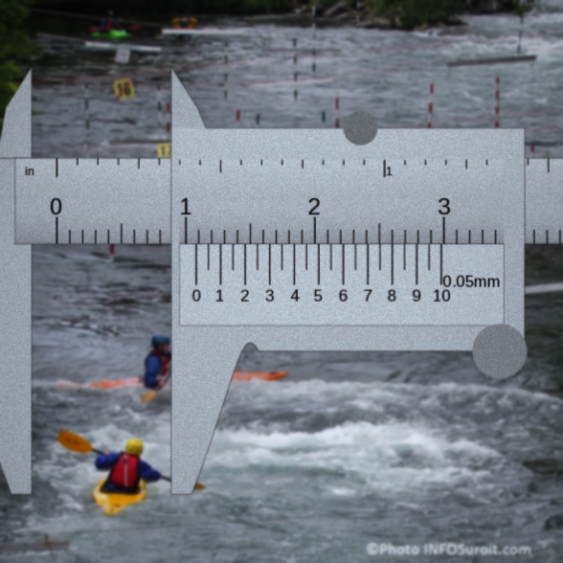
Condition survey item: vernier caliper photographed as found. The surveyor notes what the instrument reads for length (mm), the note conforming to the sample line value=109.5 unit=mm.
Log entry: value=10.8 unit=mm
